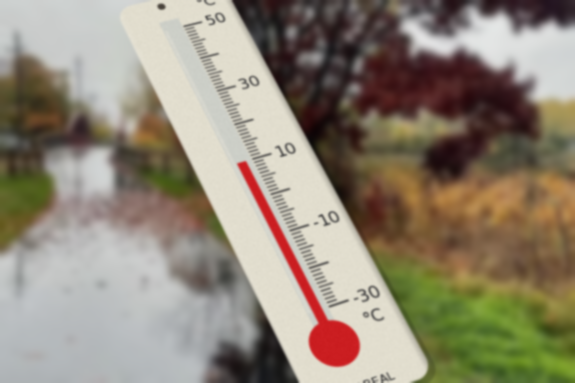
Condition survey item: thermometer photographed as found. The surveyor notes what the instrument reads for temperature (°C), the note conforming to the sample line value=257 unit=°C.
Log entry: value=10 unit=°C
